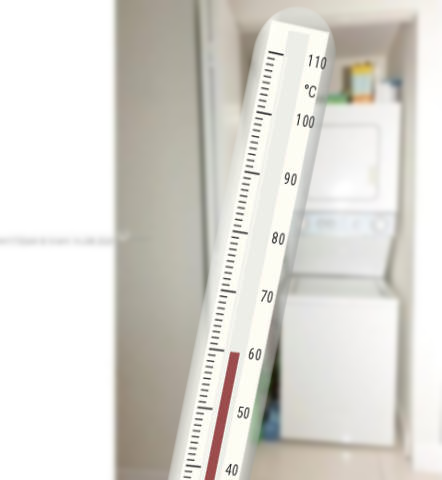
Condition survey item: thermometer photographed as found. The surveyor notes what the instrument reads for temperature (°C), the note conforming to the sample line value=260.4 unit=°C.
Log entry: value=60 unit=°C
